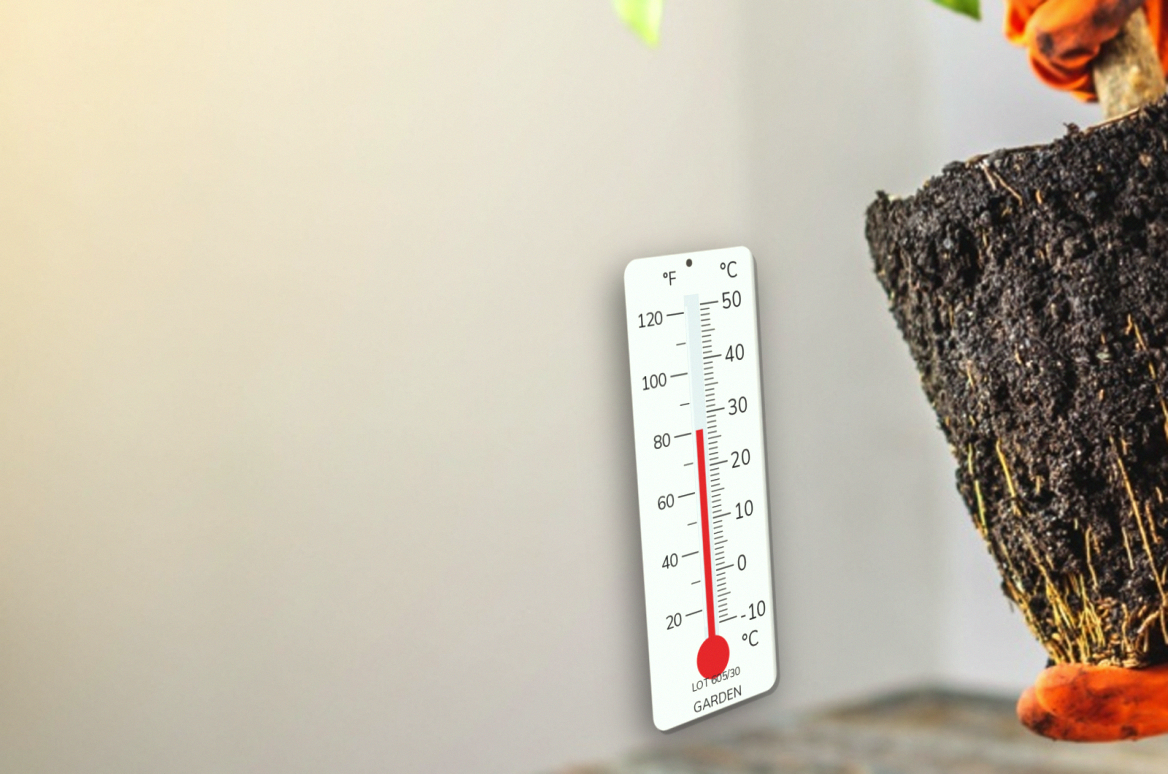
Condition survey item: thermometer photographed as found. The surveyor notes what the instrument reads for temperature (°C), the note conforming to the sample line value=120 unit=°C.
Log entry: value=27 unit=°C
